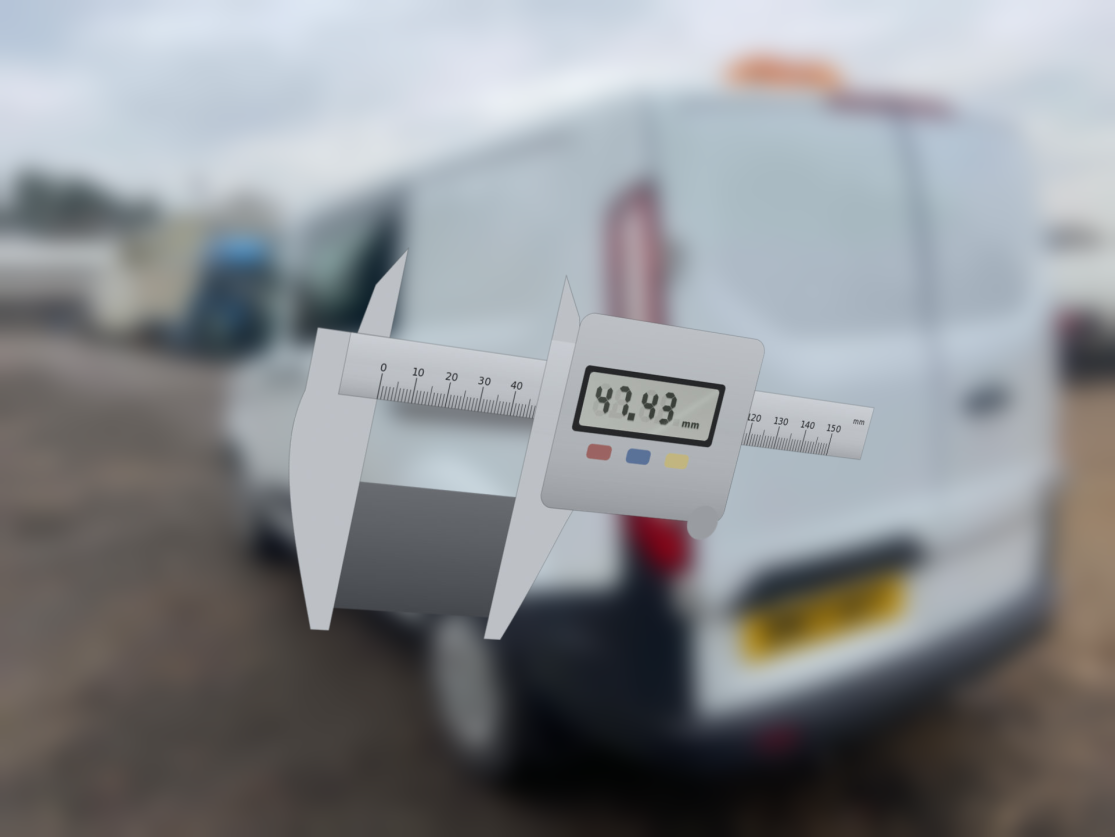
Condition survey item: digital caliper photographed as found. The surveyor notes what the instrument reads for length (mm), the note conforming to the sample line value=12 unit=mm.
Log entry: value=47.43 unit=mm
